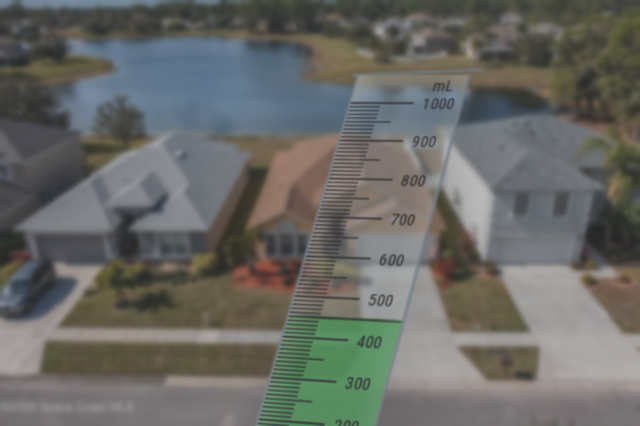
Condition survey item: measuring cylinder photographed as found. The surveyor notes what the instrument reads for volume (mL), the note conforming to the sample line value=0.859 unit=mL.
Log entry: value=450 unit=mL
